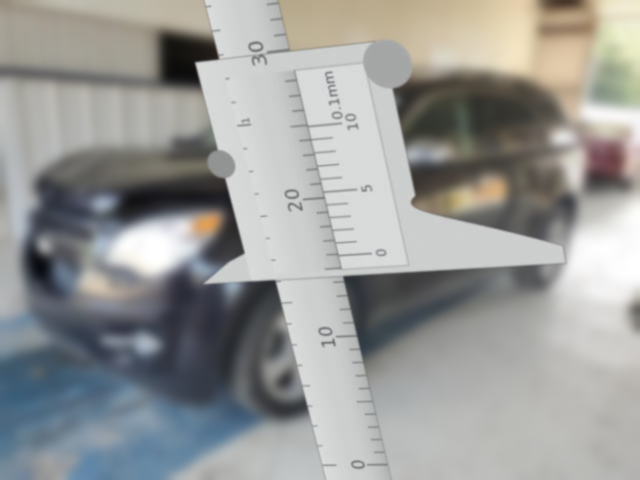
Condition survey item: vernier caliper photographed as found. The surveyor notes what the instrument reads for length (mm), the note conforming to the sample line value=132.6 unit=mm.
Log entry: value=15.9 unit=mm
